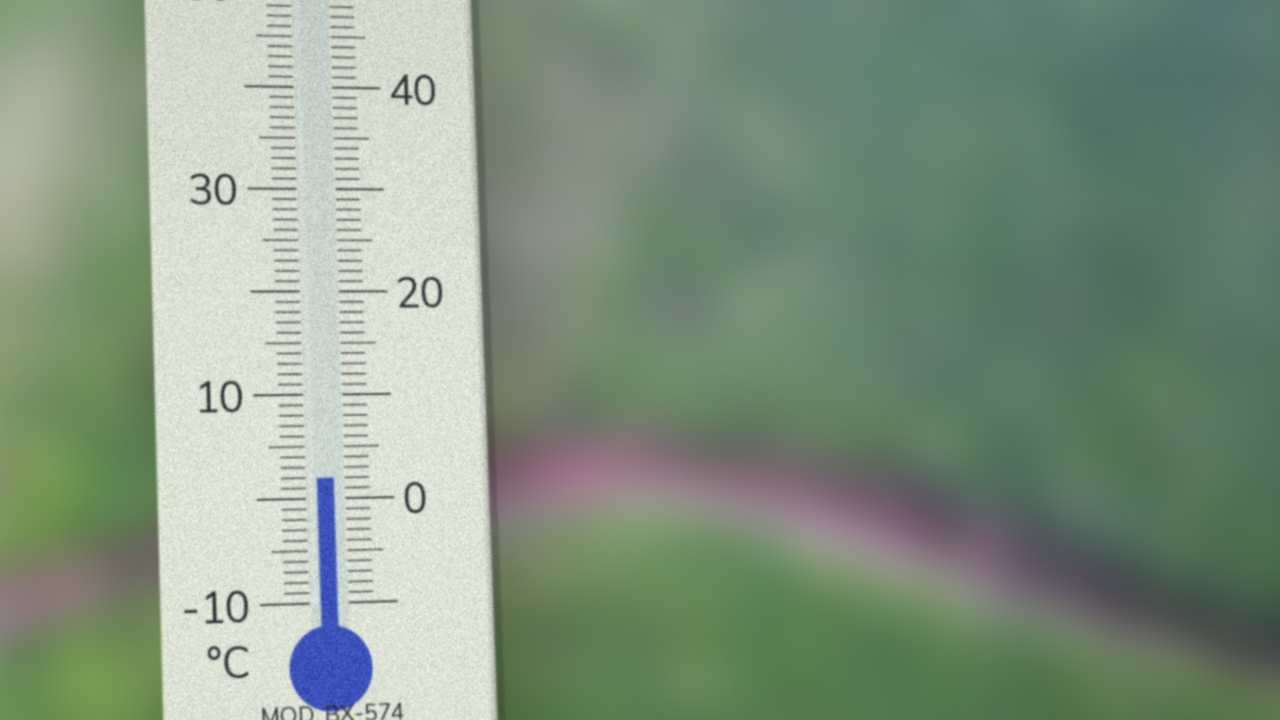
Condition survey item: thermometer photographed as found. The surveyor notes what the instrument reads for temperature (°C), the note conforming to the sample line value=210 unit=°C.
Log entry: value=2 unit=°C
